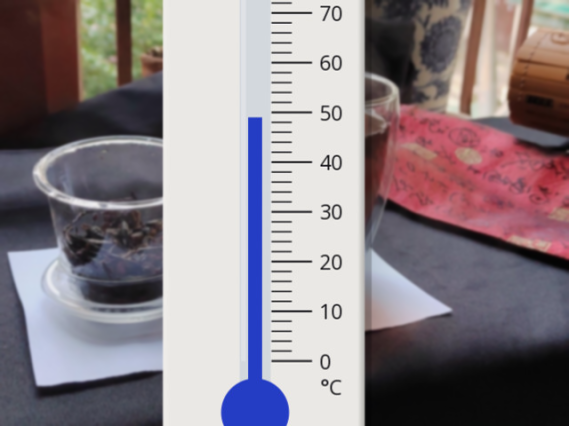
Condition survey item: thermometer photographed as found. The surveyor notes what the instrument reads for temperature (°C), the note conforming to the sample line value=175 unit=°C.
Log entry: value=49 unit=°C
